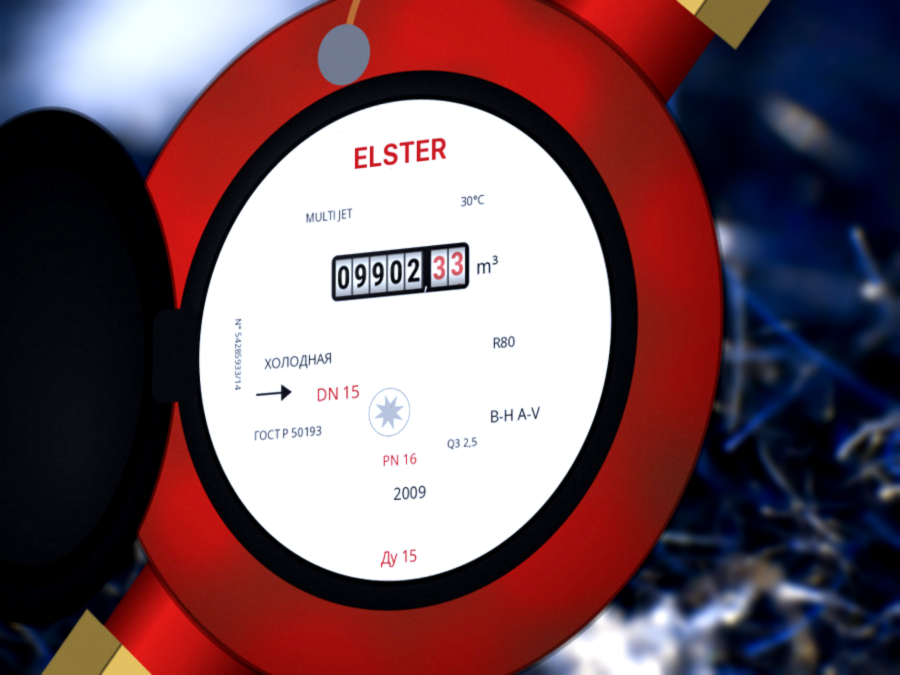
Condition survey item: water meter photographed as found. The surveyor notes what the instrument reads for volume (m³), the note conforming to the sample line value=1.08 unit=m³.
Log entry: value=9902.33 unit=m³
